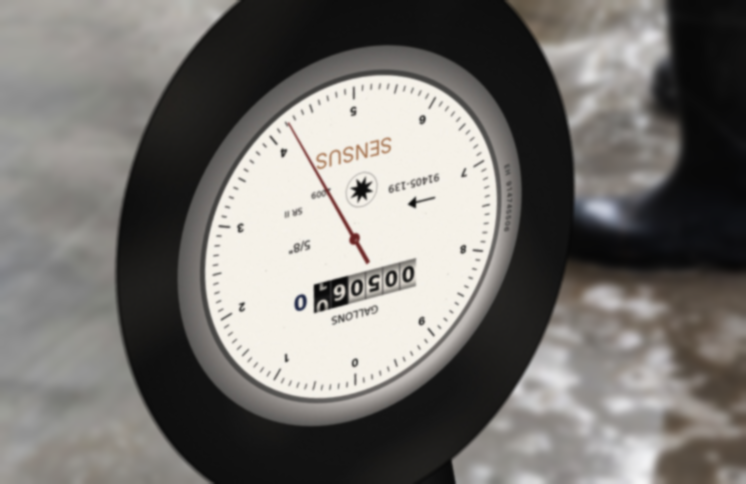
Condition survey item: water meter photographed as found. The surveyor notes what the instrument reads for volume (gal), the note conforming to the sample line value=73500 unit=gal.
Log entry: value=50604.2 unit=gal
